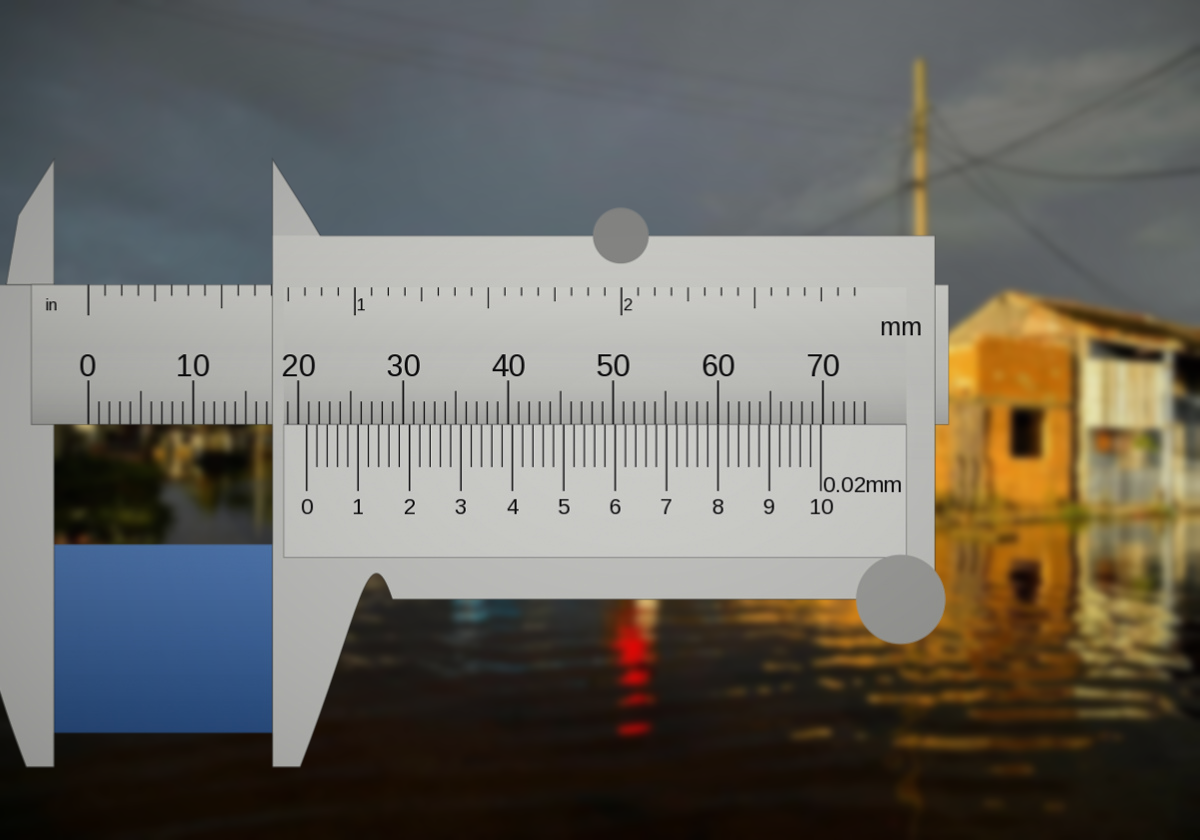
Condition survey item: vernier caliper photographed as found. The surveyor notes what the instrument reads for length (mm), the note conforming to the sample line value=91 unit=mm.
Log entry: value=20.8 unit=mm
